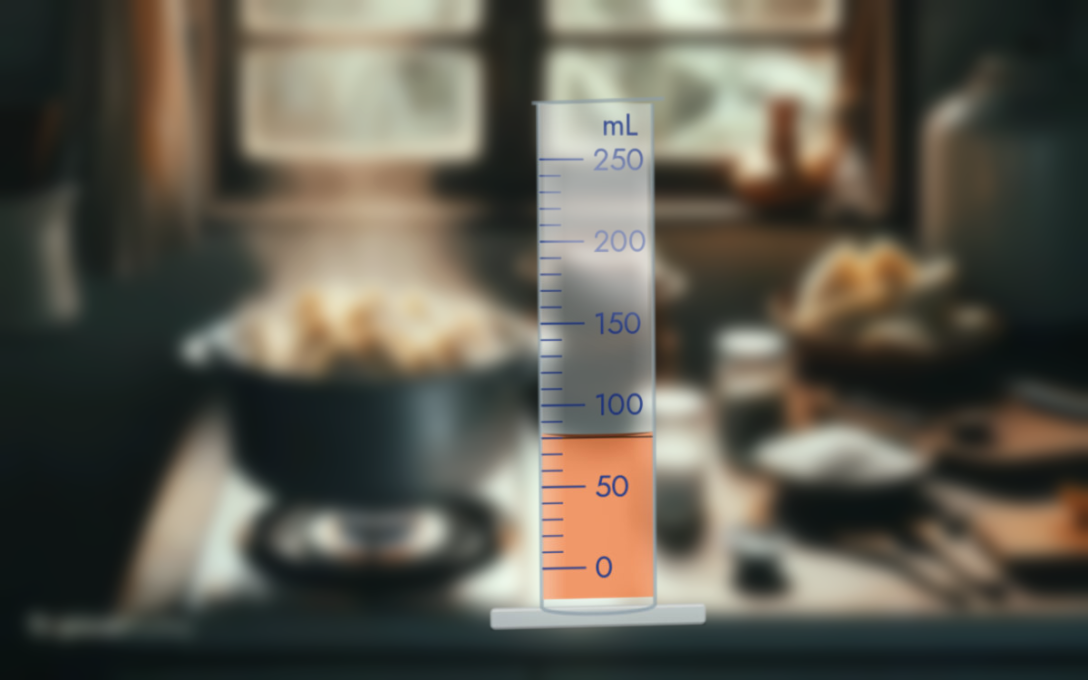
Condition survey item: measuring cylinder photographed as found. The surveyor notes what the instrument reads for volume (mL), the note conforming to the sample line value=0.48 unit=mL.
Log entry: value=80 unit=mL
